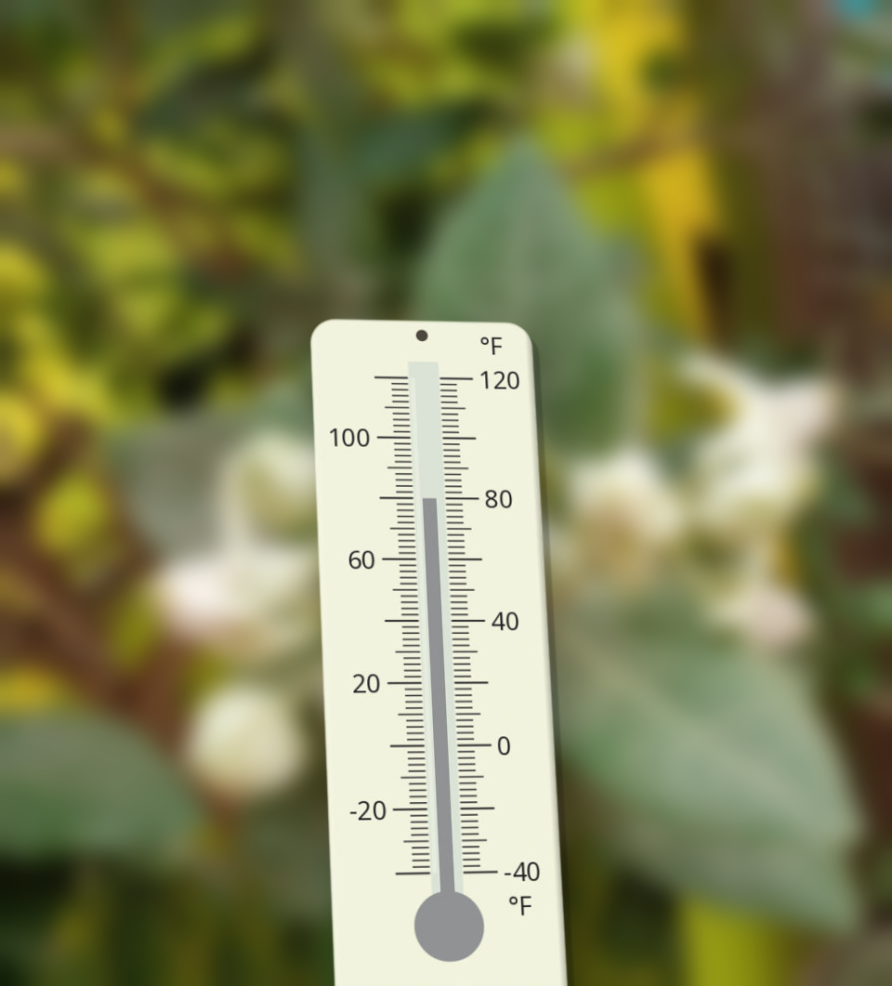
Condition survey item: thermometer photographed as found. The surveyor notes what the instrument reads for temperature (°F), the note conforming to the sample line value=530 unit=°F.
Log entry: value=80 unit=°F
